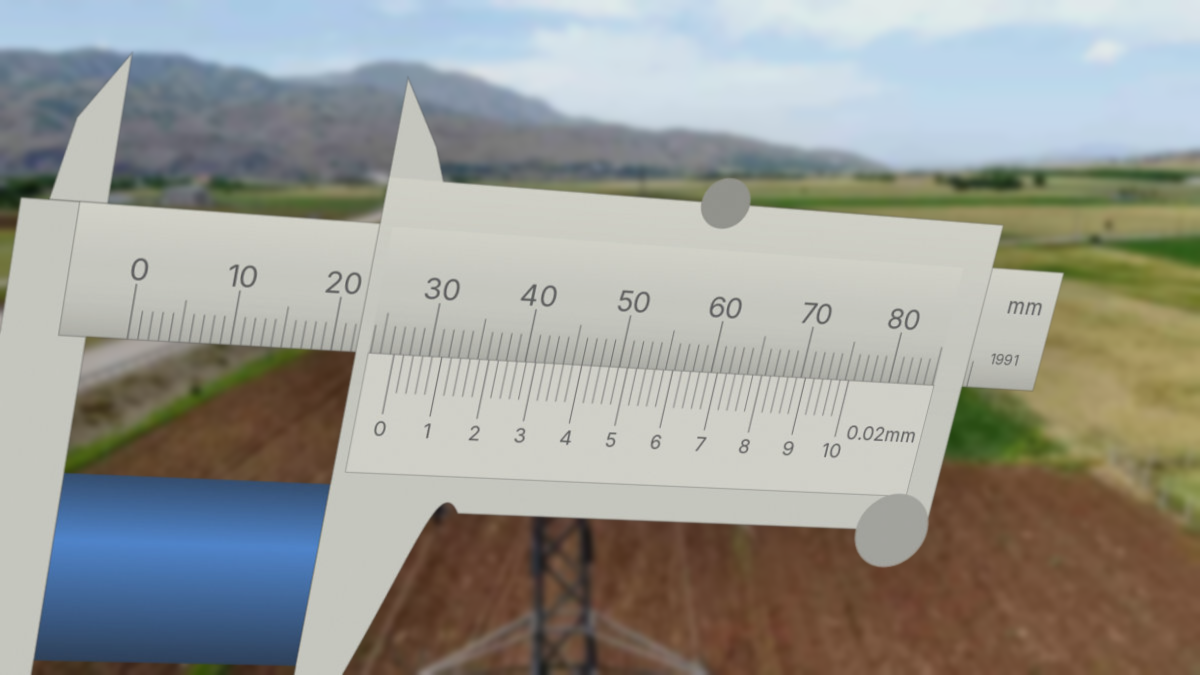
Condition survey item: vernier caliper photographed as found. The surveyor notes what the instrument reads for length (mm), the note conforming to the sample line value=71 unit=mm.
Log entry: value=26.4 unit=mm
